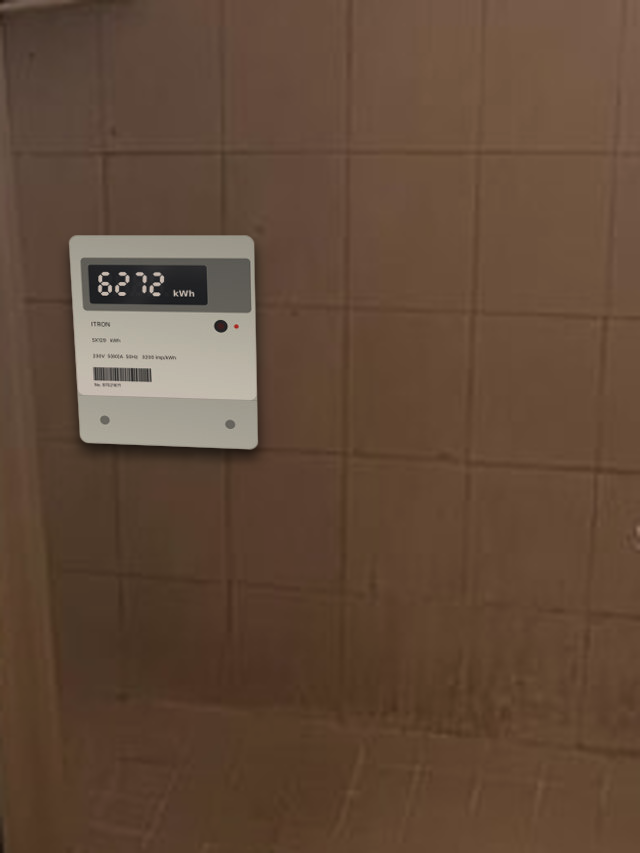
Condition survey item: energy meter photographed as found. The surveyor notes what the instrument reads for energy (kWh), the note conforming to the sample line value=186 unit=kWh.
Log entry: value=6272 unit=kWh
